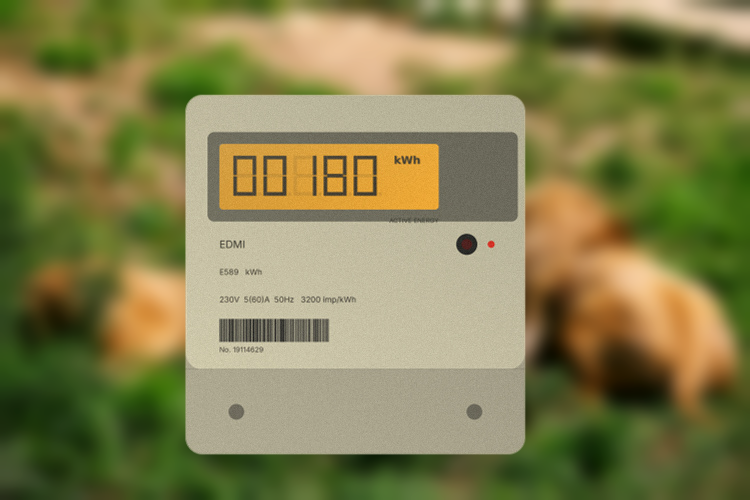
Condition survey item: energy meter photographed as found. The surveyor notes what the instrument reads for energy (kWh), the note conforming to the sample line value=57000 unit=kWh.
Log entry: value=180 unit=kWh
